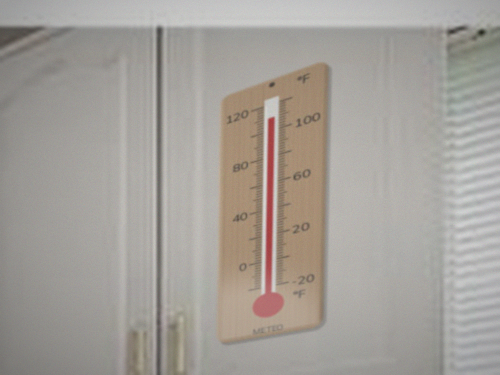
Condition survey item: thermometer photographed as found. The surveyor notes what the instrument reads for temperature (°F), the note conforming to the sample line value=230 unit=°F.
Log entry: value=110 unit=°F
